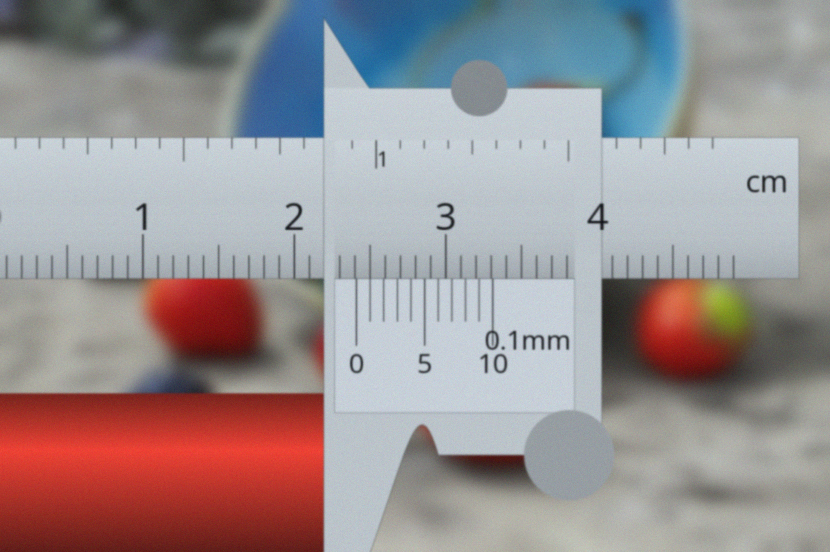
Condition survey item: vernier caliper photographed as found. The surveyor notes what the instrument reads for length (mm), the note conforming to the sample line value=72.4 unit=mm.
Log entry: value=24.1 unit=mm
